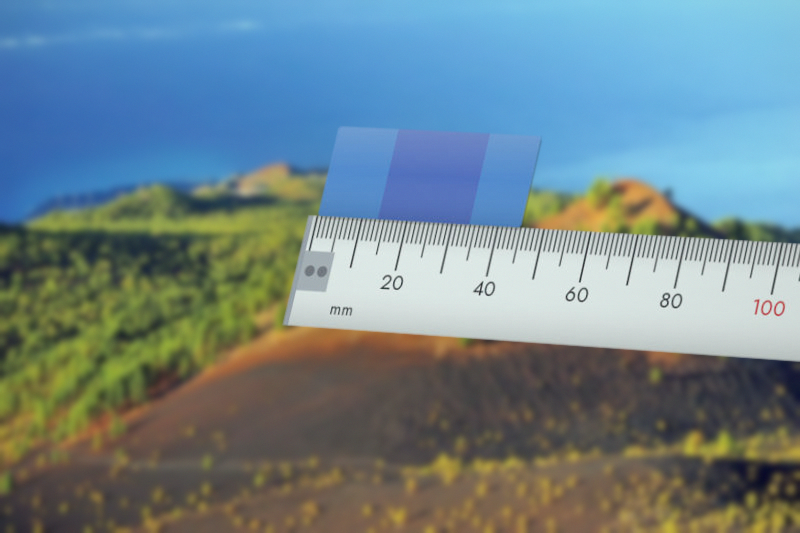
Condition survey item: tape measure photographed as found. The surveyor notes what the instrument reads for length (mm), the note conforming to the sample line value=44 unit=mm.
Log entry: value=45 unit=mm
